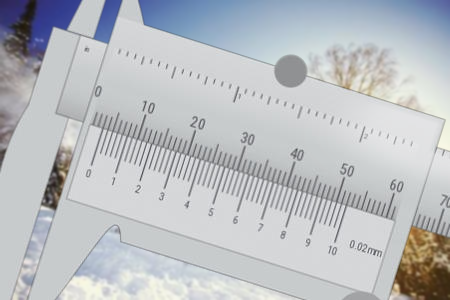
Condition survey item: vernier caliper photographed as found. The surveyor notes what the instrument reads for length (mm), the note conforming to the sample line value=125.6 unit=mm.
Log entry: value=3.0 unit=mm
